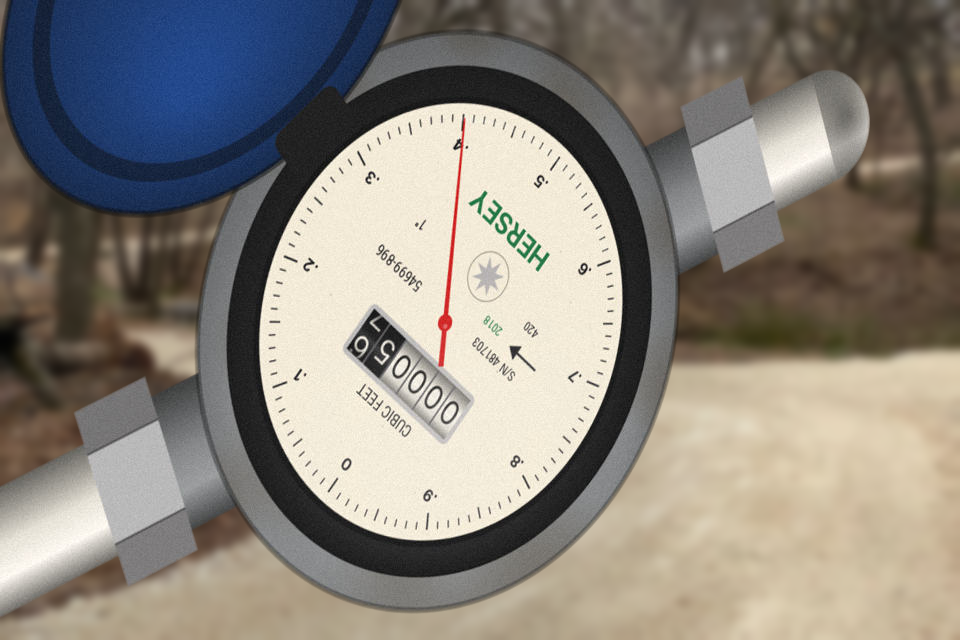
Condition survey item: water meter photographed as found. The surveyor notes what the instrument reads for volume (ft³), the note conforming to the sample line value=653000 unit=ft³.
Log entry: value=56.40 unit=ft³
